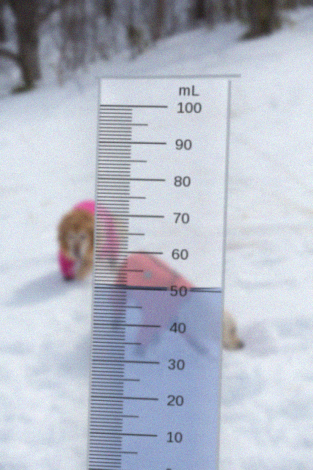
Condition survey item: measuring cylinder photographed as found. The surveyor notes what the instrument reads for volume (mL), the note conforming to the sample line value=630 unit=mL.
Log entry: value=50 unit=mL
